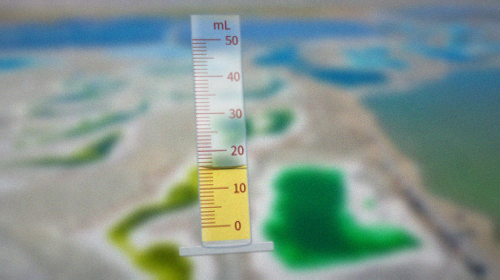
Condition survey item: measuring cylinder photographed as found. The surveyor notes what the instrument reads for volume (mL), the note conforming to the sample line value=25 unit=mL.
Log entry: value=15 unit=mL
